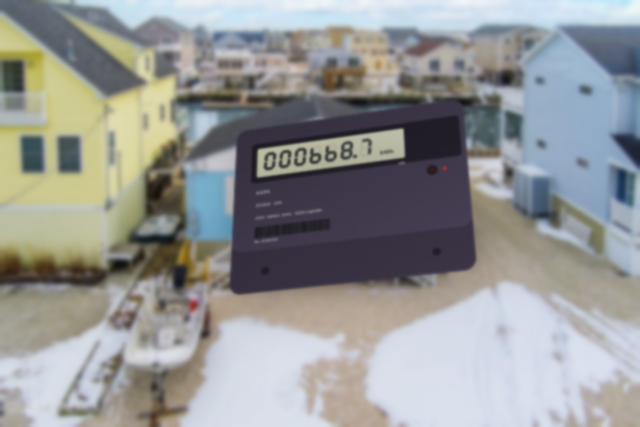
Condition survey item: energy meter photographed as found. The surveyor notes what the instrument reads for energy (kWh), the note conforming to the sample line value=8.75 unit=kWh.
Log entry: value=668.7 unit=kWh
